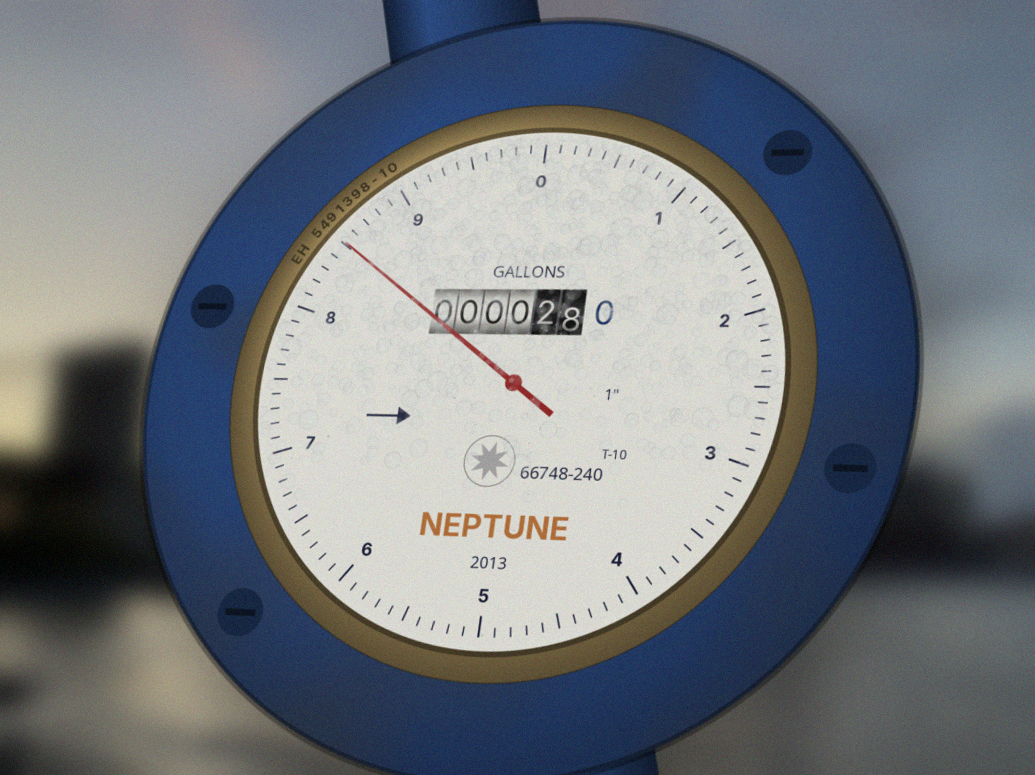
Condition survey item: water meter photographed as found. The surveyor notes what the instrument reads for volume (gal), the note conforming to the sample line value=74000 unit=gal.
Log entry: value=278.5 unit=gal
